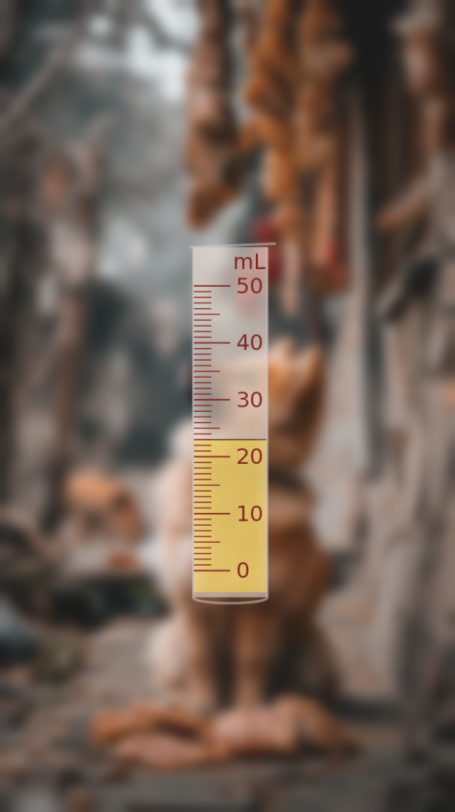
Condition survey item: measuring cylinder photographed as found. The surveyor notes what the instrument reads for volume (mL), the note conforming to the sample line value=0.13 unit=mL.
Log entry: value=23 unit=mL
